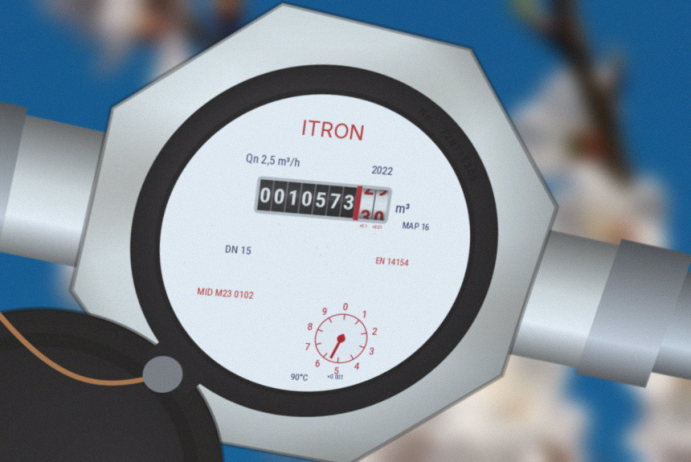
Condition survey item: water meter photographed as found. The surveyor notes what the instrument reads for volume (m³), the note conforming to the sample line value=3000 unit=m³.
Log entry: value=10573.295 unit=m³
